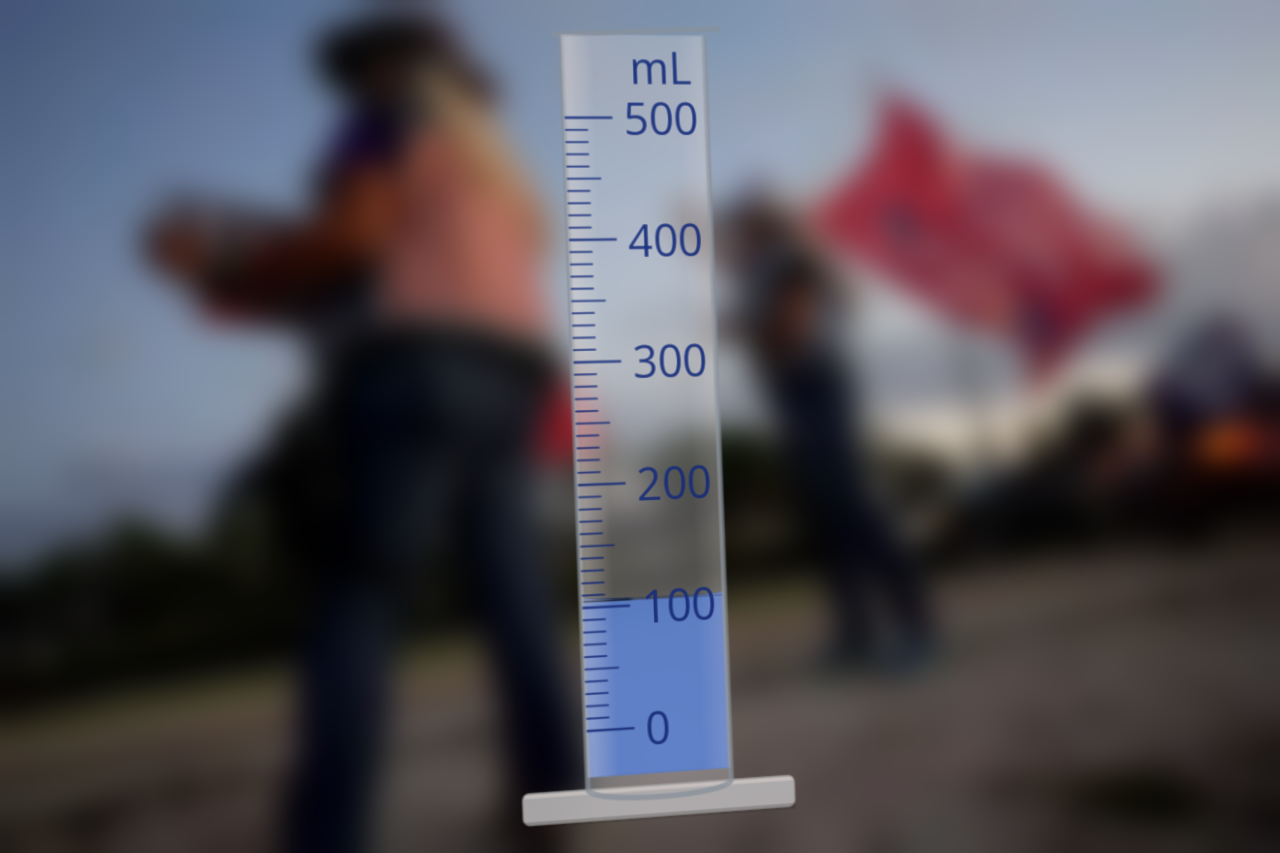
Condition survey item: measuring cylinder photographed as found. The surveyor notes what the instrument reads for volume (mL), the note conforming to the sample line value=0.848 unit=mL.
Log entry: value=105 unit=mL
